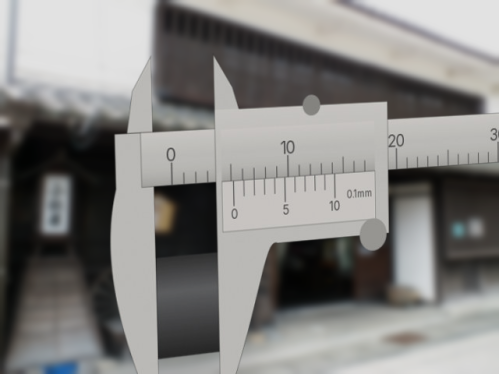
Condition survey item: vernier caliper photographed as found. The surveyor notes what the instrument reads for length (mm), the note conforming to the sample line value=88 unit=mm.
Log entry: value=5.2 unit=mm
